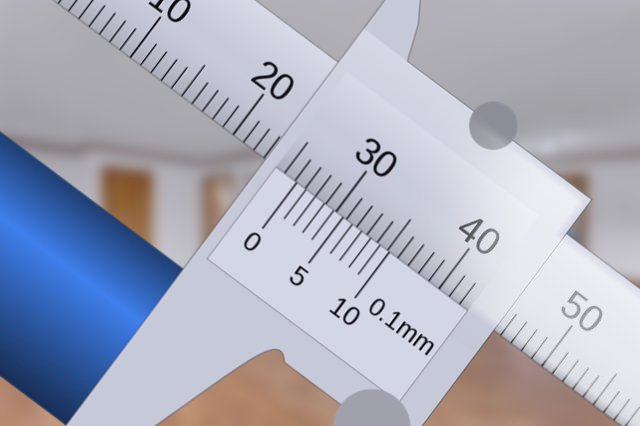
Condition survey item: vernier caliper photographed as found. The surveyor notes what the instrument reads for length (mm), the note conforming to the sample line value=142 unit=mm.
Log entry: value=26.2 unit=mm
